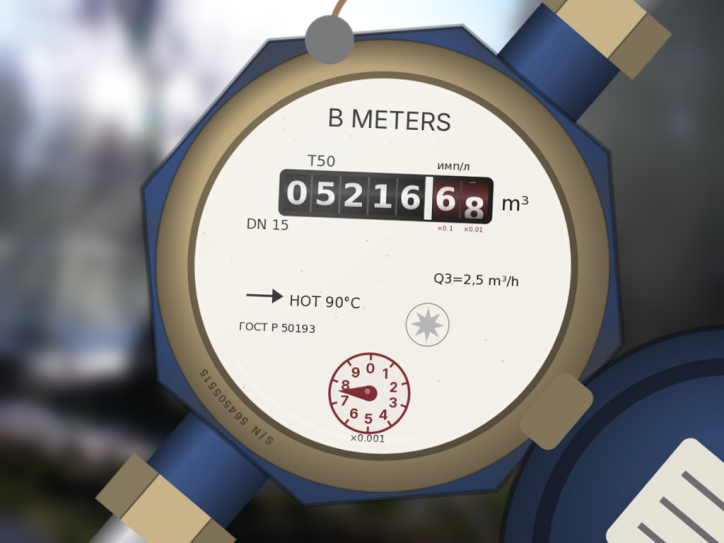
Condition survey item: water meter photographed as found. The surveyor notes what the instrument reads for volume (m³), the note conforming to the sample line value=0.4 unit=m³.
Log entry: value=5216.677 unit=m³
